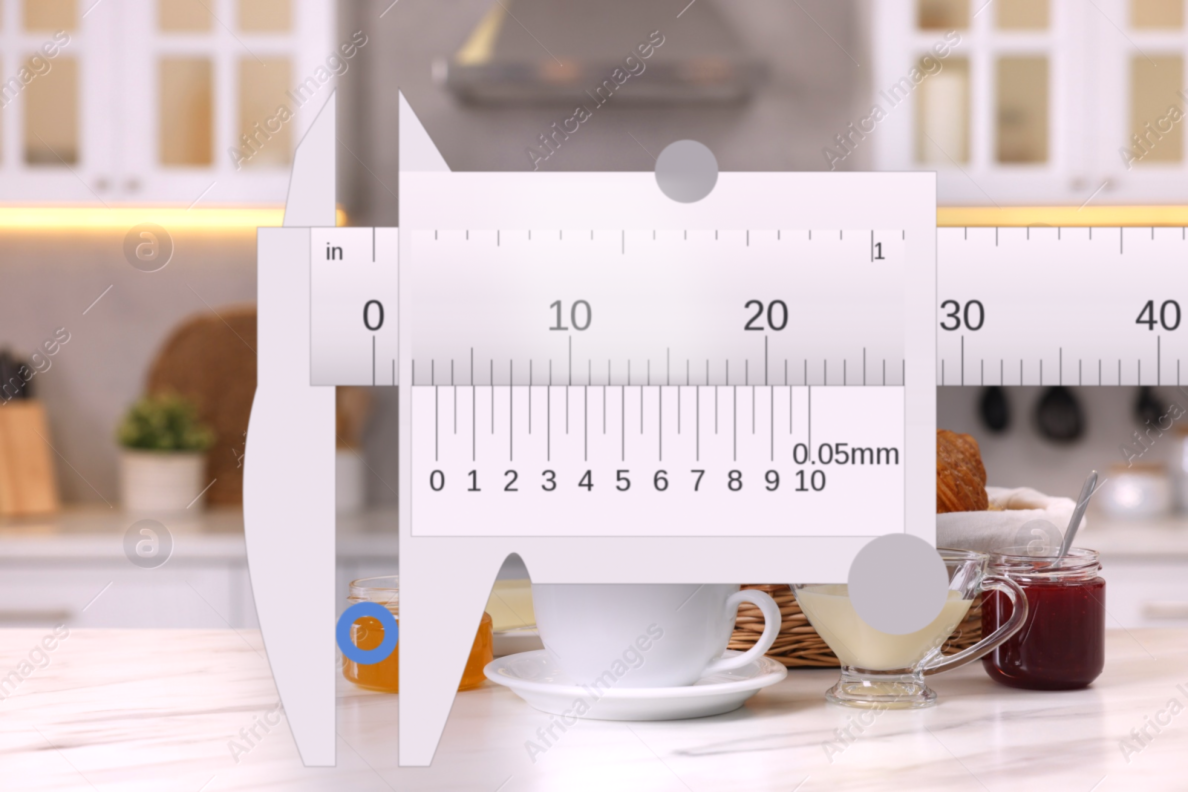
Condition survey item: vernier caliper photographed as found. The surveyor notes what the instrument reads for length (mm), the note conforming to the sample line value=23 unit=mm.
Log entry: value=3.2 unit=mm
